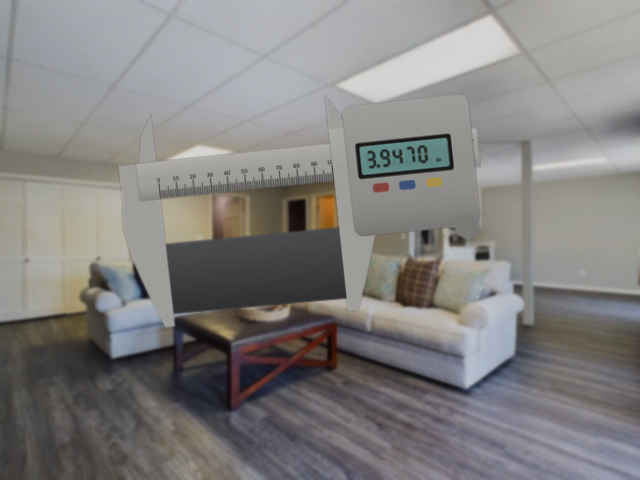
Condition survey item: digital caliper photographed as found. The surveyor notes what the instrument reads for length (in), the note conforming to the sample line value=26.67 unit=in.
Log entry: value=3.9470 unit=in
